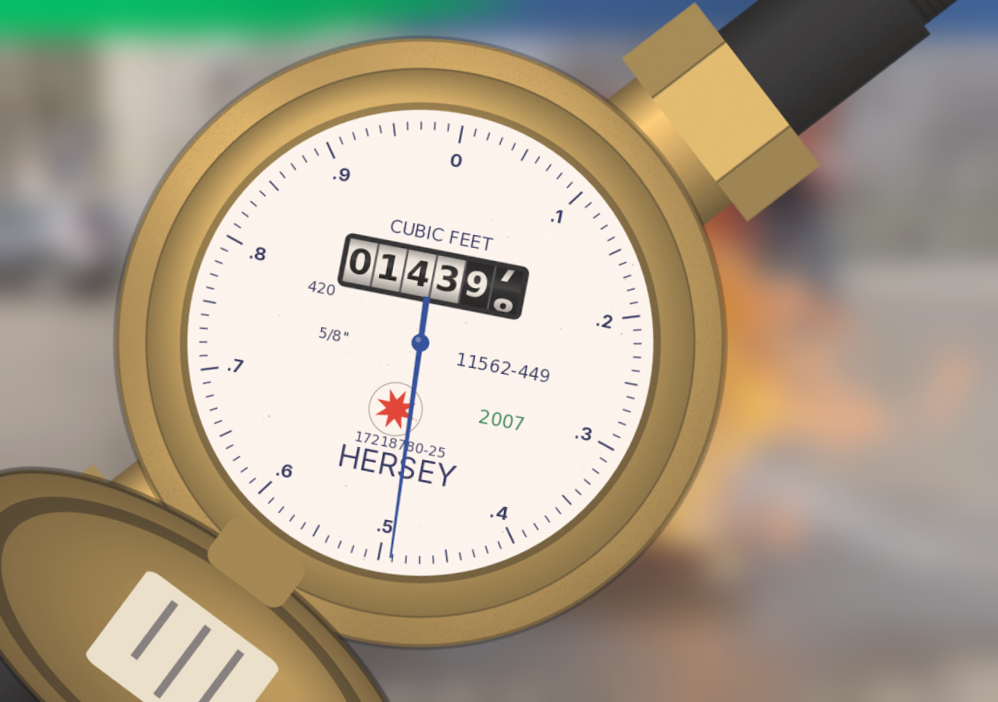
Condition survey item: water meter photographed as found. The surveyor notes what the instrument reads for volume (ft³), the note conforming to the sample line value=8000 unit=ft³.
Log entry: value=14397.49 unit=ft³
